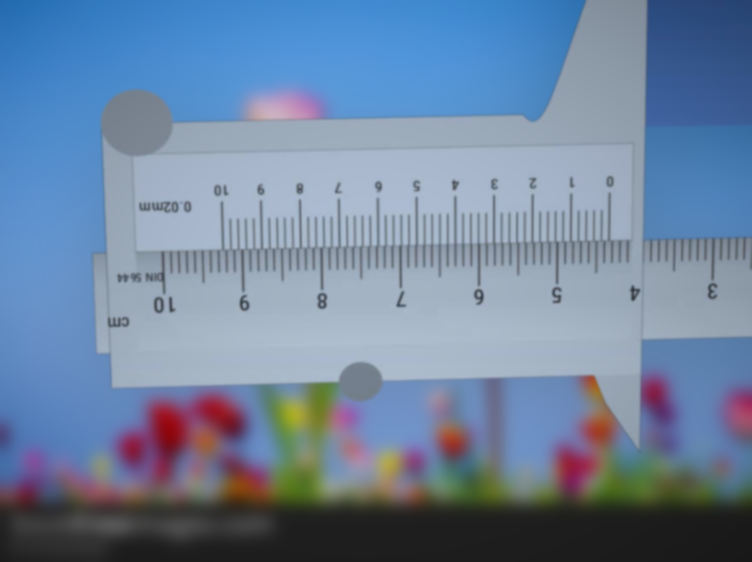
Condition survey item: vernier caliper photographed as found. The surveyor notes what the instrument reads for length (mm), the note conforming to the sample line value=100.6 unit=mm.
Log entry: value=43.4 unit=mm
